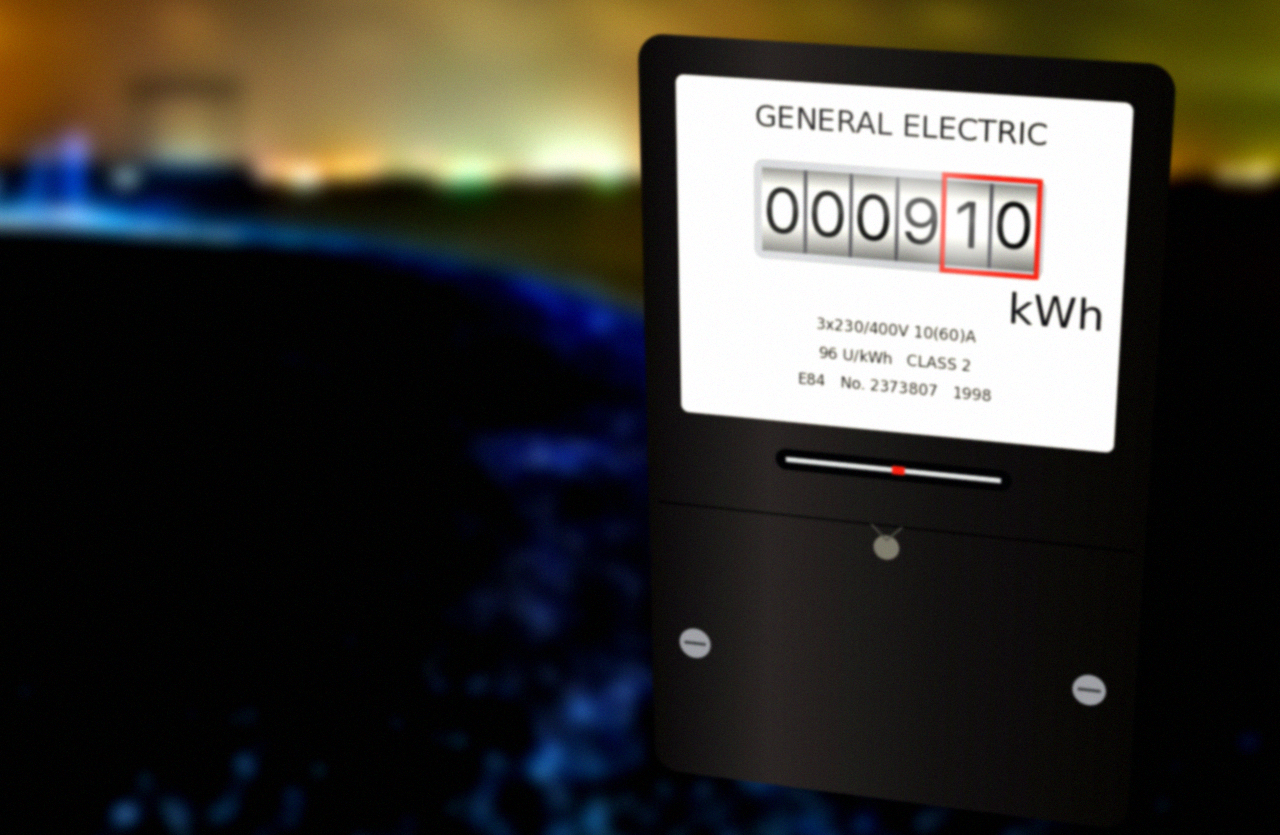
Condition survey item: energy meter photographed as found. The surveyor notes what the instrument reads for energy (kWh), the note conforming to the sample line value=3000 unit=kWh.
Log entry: value=9.10 unit=kWh
